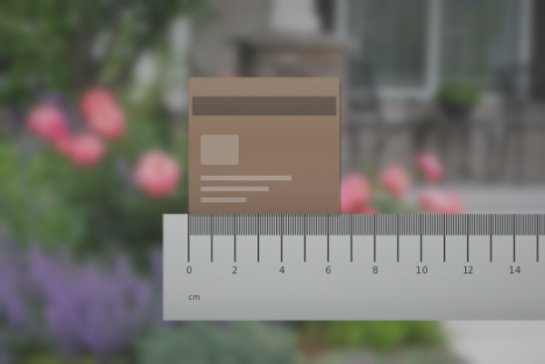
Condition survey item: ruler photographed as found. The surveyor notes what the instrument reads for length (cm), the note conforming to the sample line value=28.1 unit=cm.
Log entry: value=6.5 unit=cm
